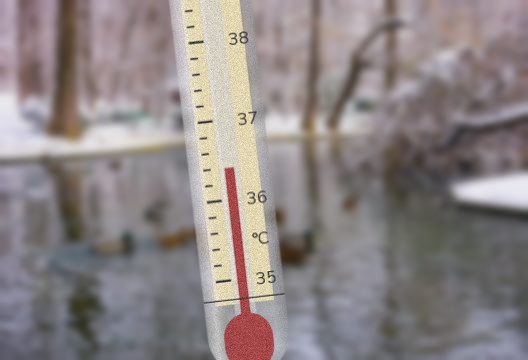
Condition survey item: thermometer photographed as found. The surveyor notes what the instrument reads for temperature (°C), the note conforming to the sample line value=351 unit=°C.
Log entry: value=36.4 unit=°C
